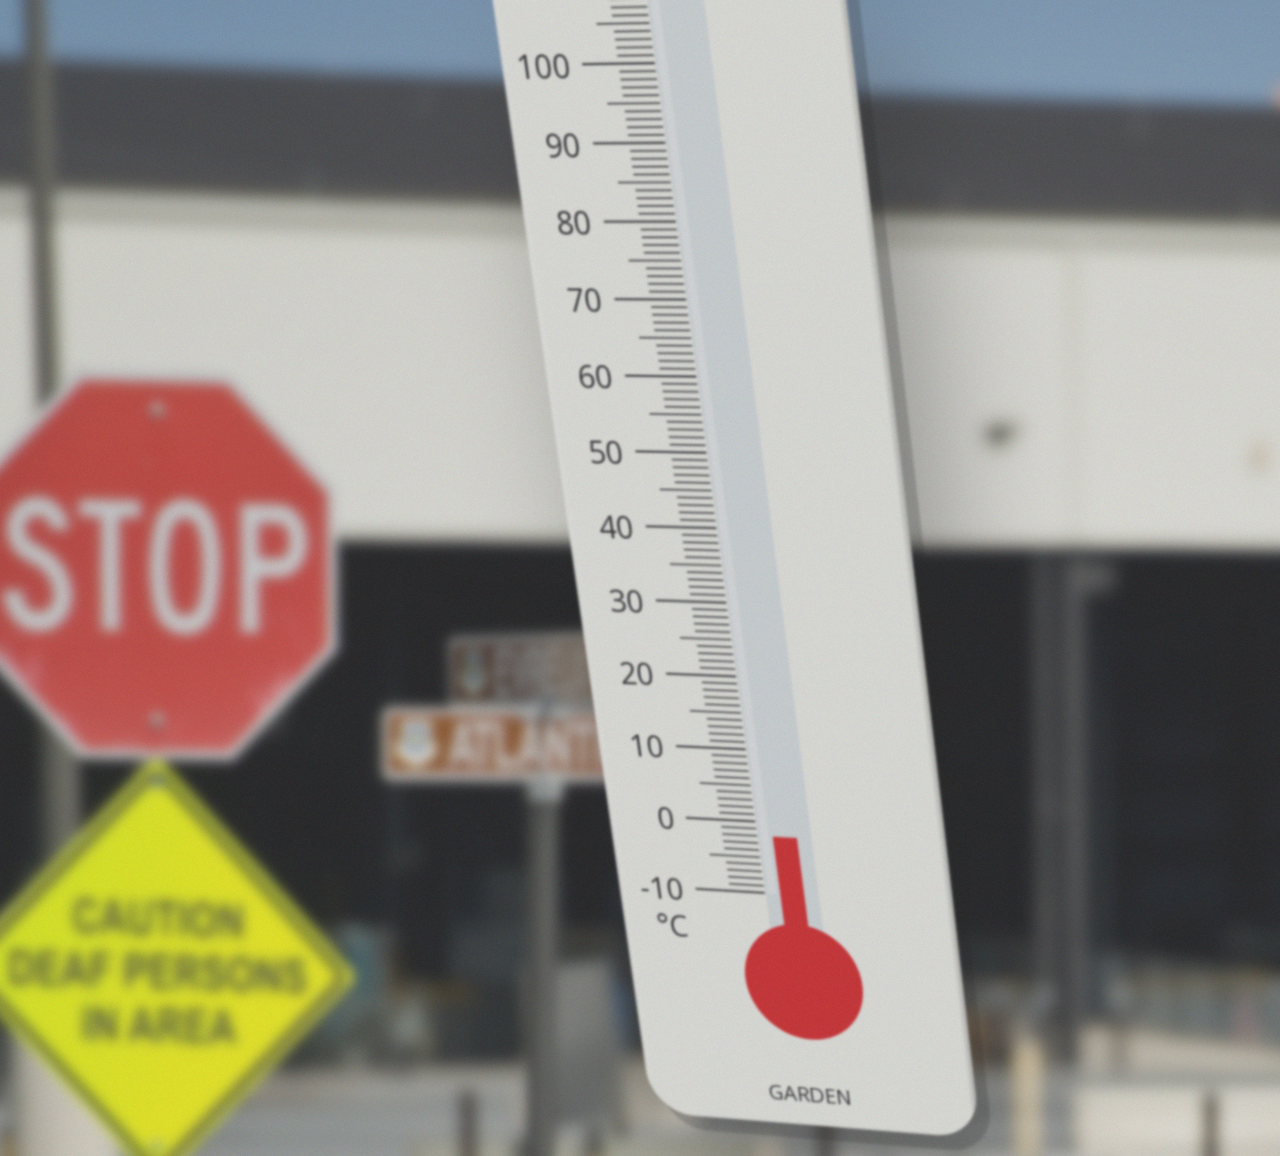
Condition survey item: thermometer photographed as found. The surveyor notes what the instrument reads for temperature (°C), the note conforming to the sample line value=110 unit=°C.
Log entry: value=-2 unit=°C
